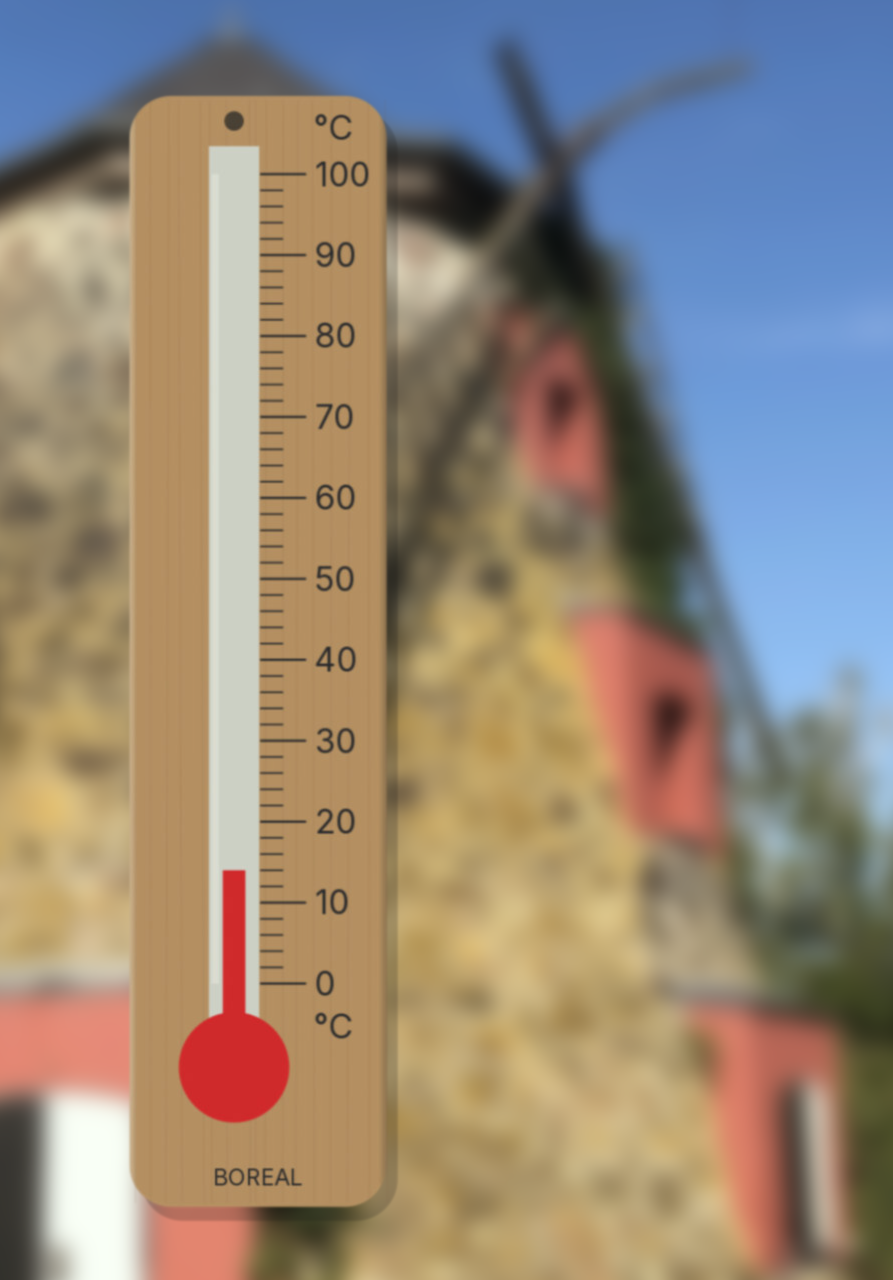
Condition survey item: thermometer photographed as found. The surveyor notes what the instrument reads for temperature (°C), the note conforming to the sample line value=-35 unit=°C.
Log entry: value=14 unit=°C
